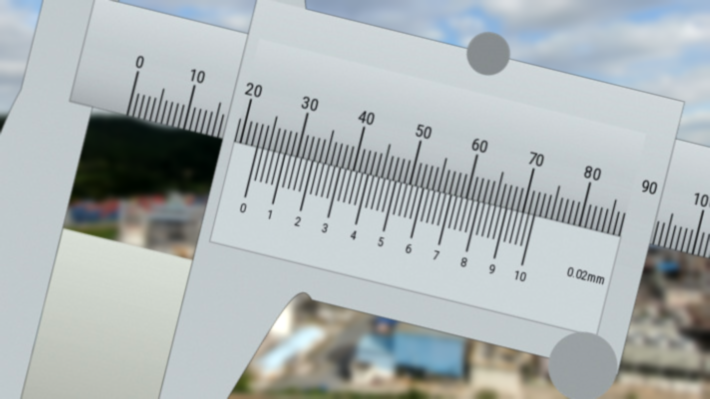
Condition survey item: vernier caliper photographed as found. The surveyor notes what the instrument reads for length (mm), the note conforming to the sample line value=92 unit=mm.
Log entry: value=23.0 unit=mm
